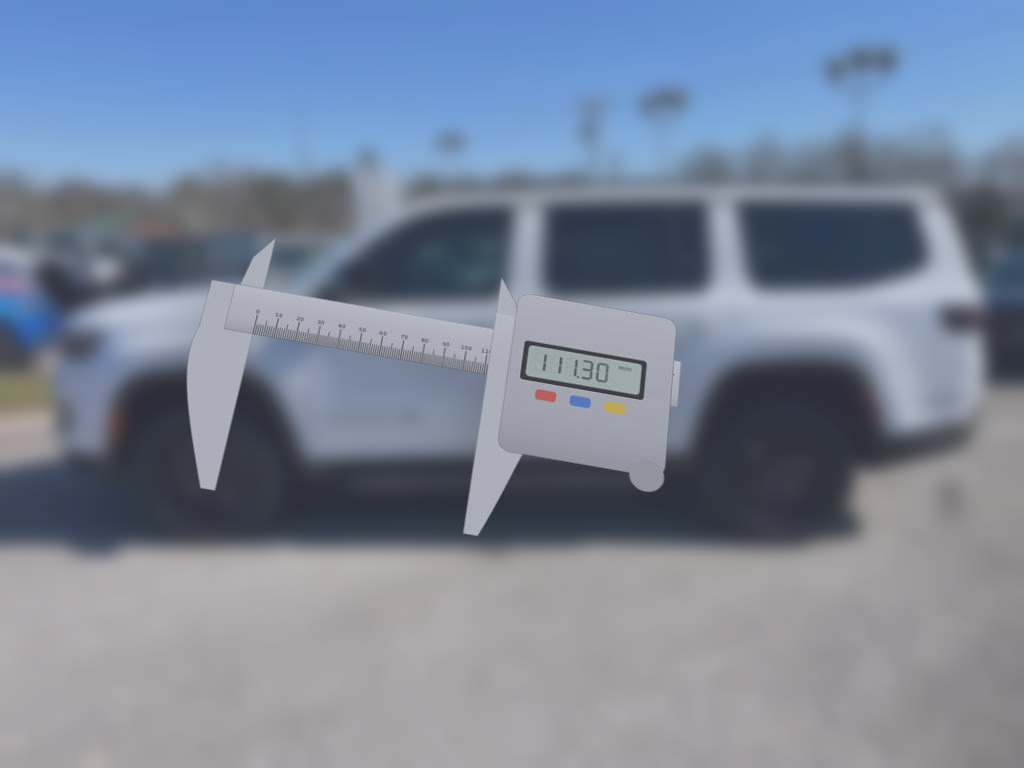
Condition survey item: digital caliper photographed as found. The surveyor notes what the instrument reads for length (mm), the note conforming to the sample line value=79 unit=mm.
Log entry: value=111.30 unit=mm
